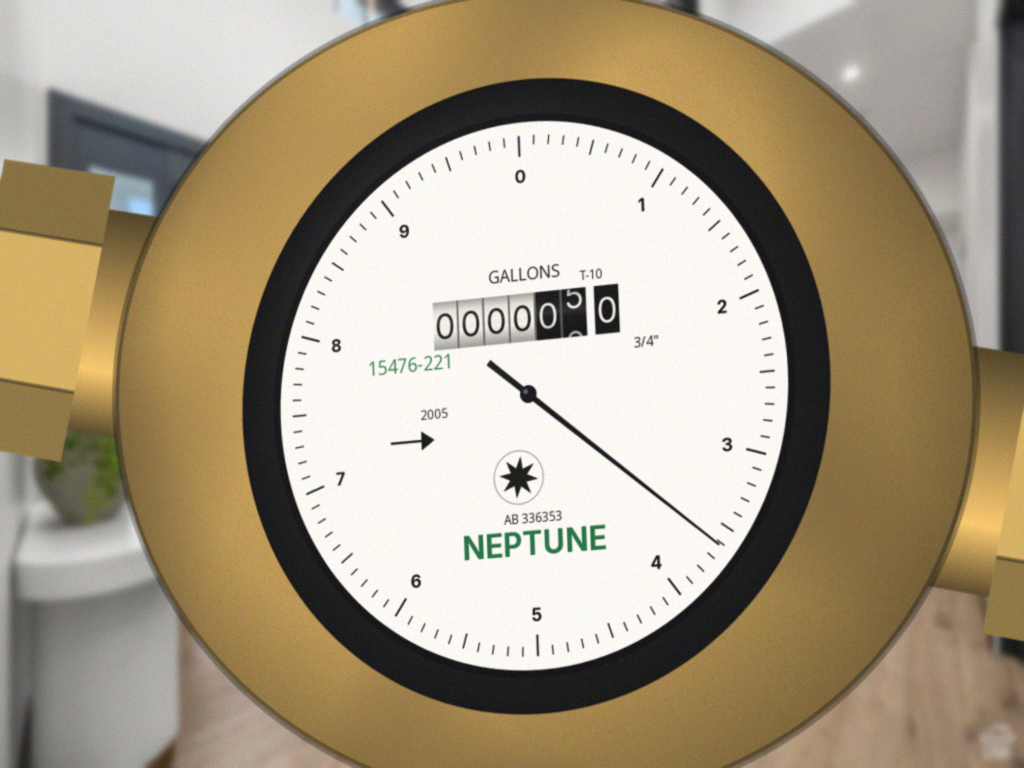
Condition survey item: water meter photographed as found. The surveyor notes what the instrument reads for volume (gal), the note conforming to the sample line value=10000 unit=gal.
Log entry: value=53.6 unit=gal
